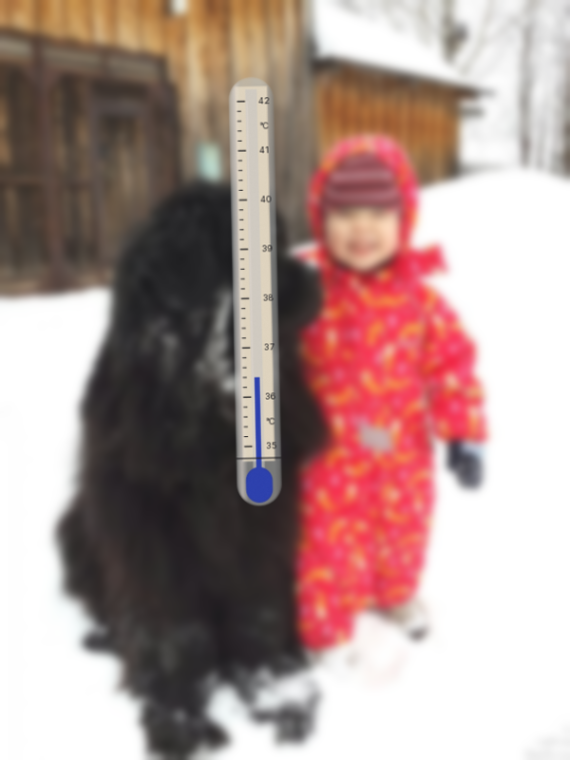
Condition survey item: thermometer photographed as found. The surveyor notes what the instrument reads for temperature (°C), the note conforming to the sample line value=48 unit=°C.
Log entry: value=36.4 unit=°C
